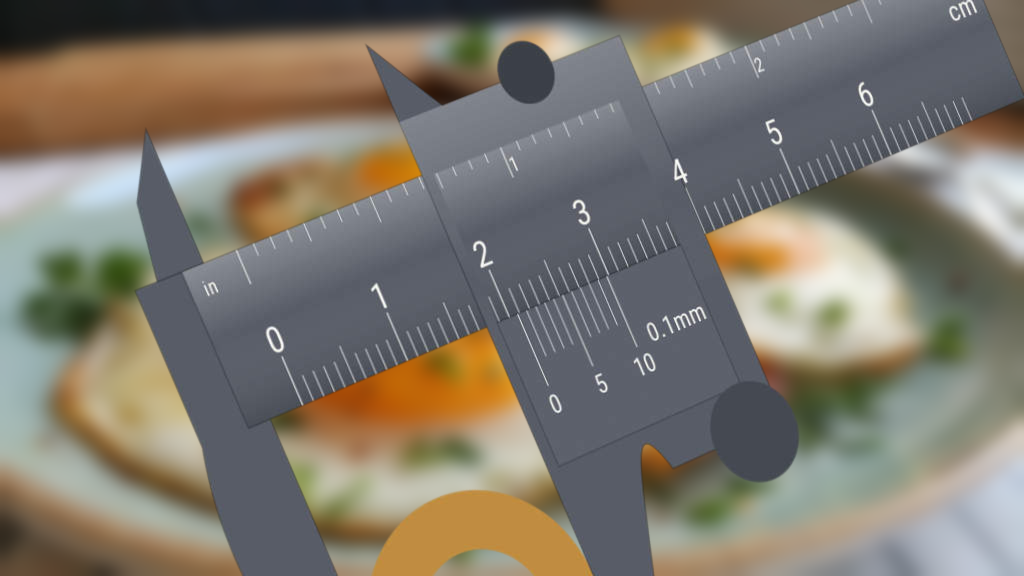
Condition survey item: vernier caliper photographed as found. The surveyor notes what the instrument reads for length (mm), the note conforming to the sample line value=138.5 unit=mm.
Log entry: value=20.8 unit=mm
